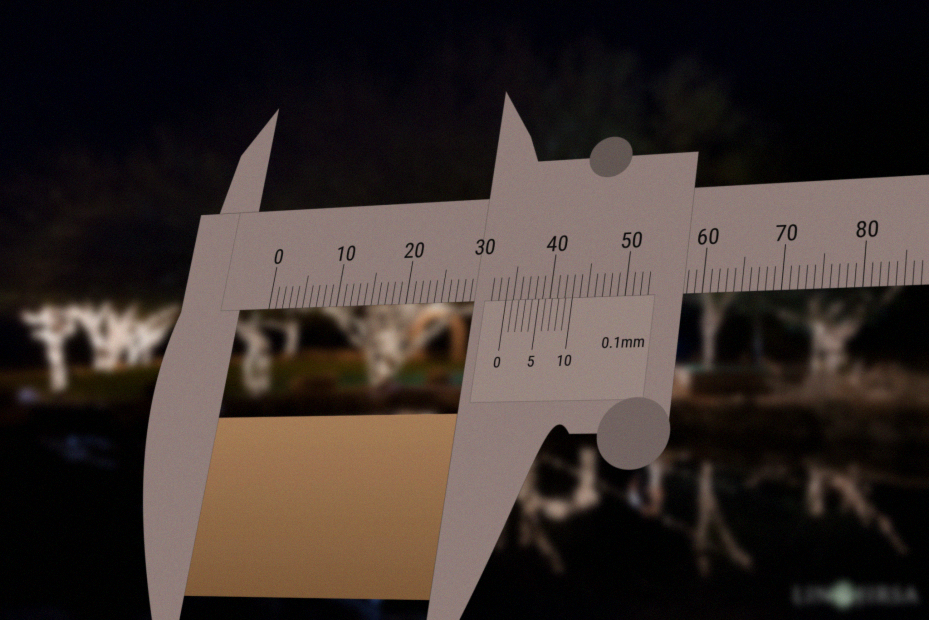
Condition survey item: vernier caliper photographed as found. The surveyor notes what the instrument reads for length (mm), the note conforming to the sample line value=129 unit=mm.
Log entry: value=34.0 unit=mm
